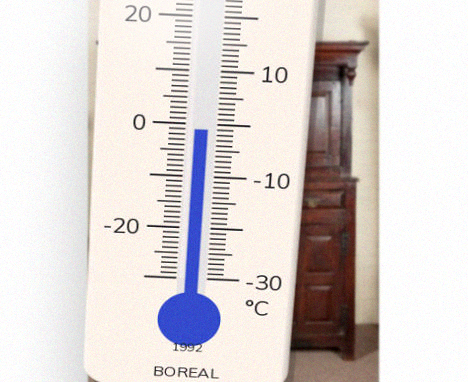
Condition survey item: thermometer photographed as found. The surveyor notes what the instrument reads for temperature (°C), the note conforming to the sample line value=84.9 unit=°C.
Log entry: value=-1 unit=°C
